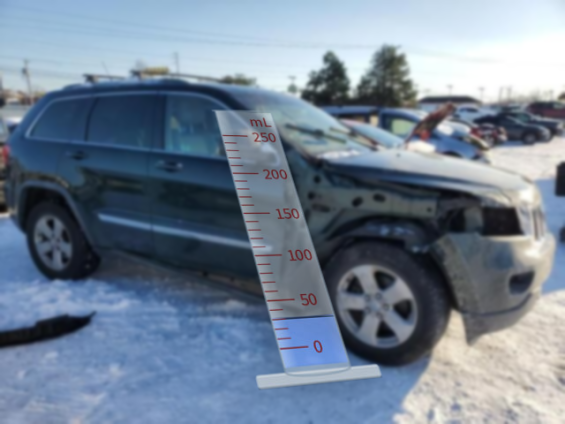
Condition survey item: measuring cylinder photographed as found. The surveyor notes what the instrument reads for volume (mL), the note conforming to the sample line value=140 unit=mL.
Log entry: value=30 unit=mL
